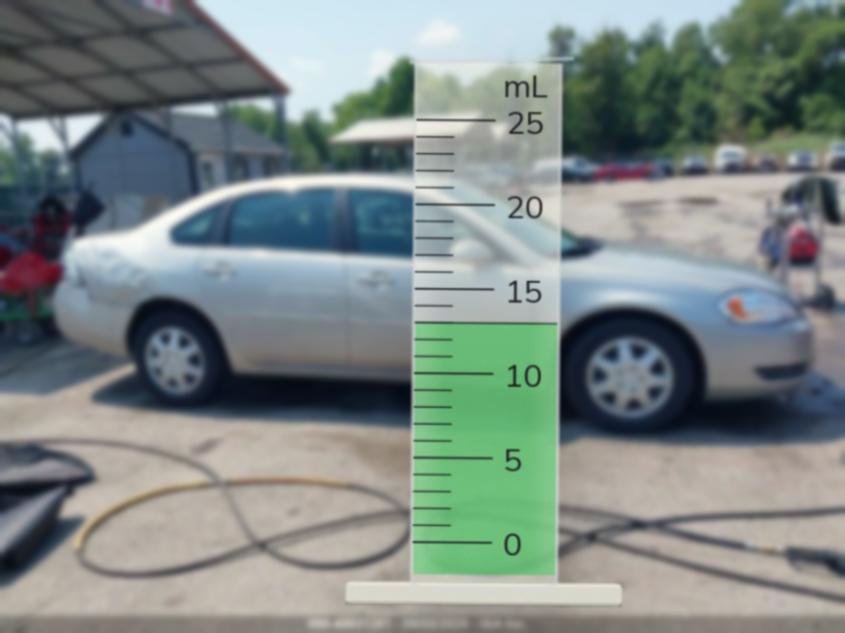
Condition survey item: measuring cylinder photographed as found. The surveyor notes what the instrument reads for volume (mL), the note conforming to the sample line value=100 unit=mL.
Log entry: value=13 unit=mL
